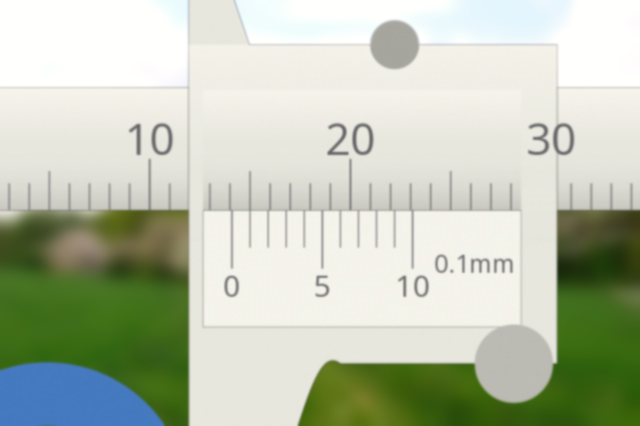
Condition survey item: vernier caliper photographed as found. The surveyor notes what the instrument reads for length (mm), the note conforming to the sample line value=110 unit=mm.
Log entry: value=14.1 unit=mm
